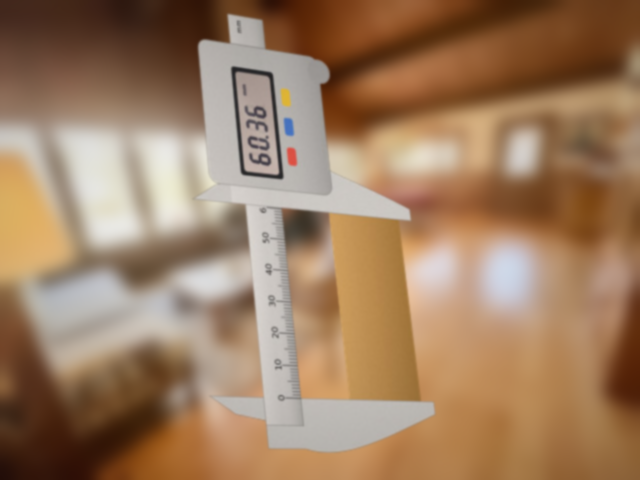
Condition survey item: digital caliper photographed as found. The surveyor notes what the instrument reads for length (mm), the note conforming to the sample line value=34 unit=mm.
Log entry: value=60.36 unit=mm
